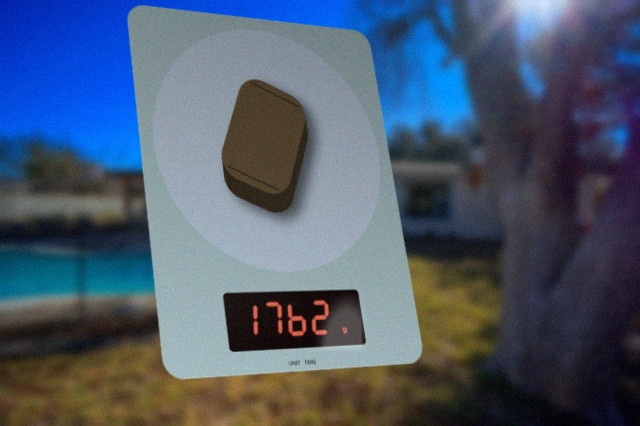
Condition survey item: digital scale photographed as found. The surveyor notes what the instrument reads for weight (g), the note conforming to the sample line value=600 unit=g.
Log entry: value=1762 unit=g
